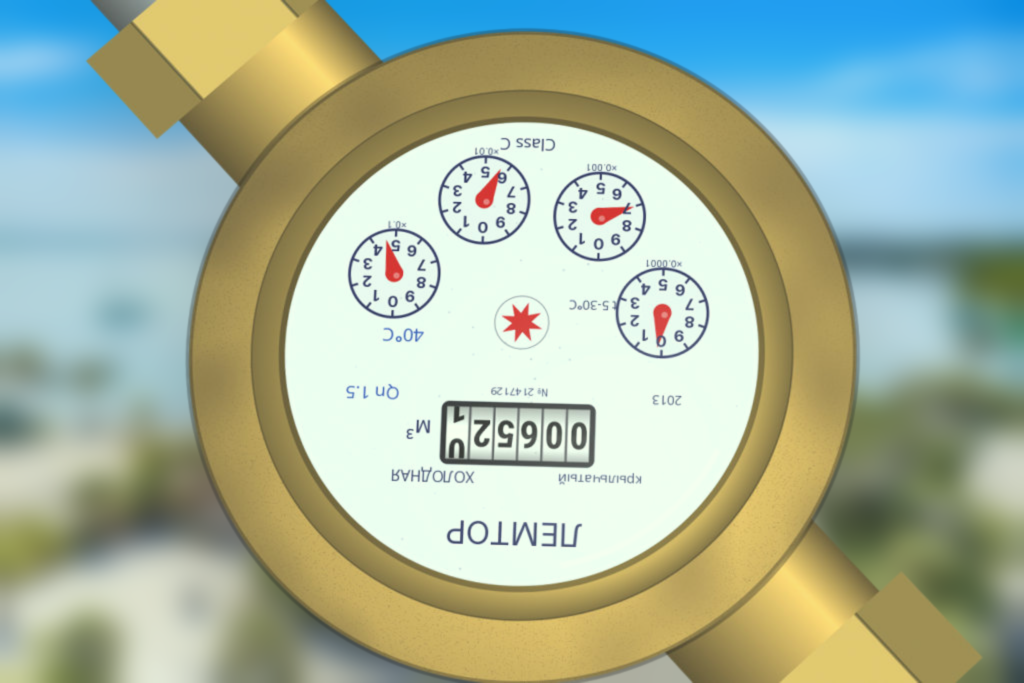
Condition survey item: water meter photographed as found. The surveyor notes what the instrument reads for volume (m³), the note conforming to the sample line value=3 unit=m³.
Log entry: value=6520.4570 unit=m³
